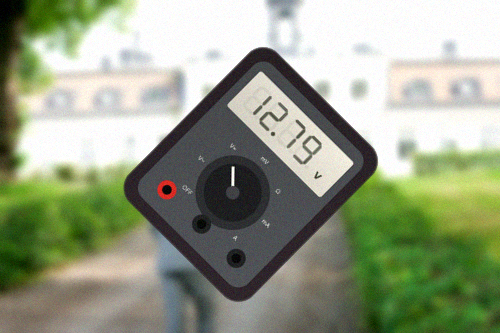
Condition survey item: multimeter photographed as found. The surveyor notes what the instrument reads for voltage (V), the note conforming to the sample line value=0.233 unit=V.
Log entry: value=12.79 unit=V
